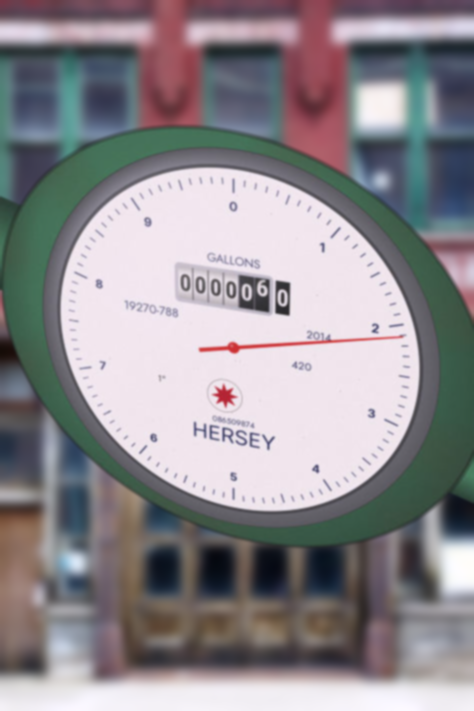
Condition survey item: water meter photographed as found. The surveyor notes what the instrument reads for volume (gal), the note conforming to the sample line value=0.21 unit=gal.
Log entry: value=62.1 unit=gal
